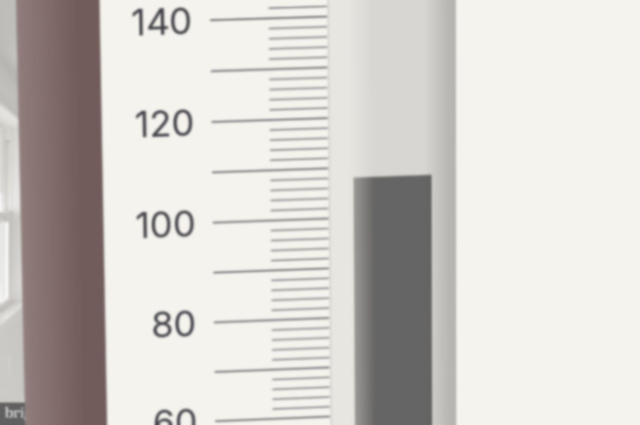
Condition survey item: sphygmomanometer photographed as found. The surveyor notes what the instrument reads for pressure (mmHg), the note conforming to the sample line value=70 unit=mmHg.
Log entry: value=108 unit=mmHg
